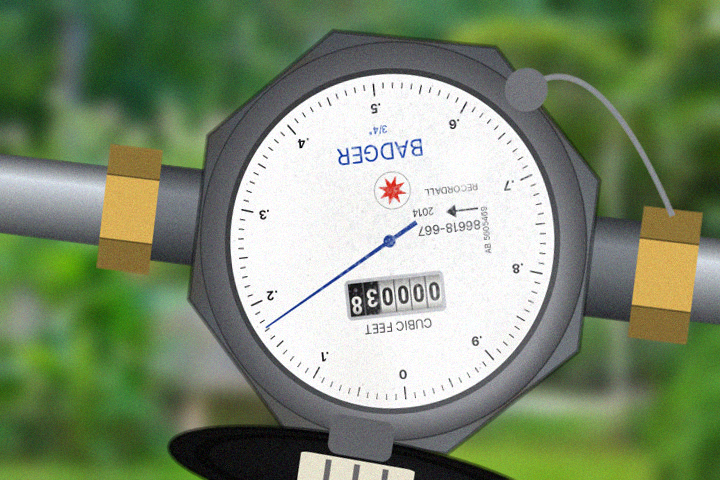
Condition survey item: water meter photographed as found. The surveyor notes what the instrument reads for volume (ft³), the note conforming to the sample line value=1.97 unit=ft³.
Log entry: value=38.17 unit=ft³
